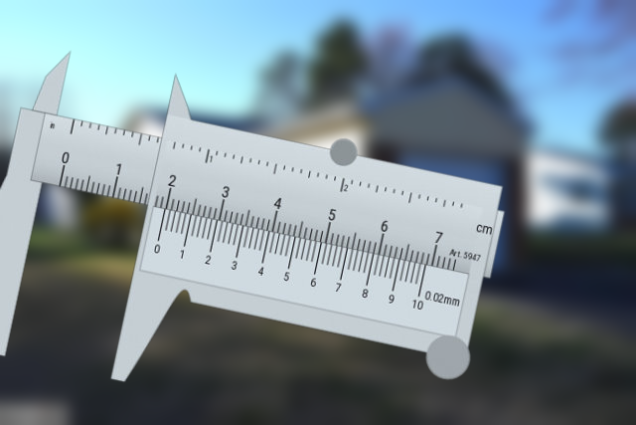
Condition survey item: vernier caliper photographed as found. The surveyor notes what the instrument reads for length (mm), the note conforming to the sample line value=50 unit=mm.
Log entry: value=19.8 unit=mm
